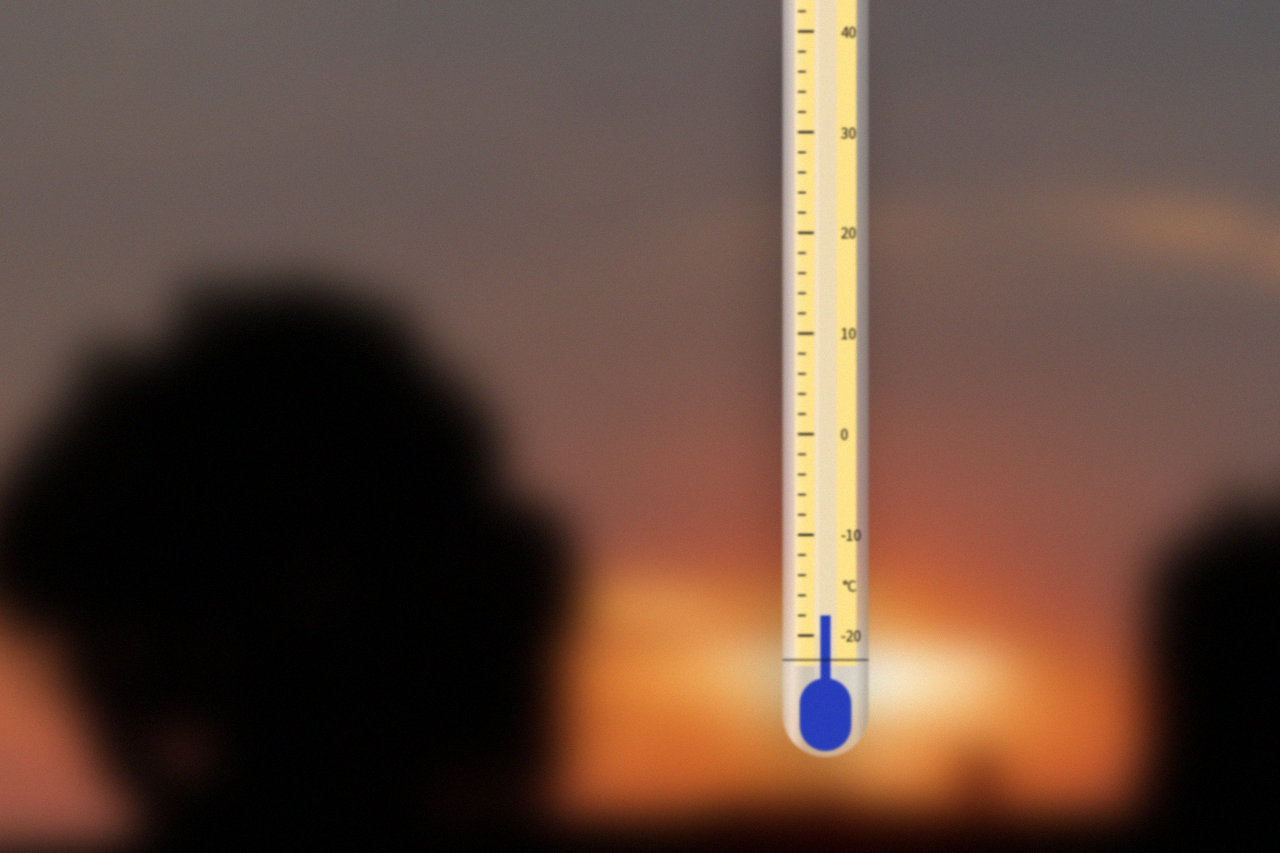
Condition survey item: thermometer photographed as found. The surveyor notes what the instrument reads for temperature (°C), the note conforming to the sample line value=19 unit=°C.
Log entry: value=-18 unit=°C
